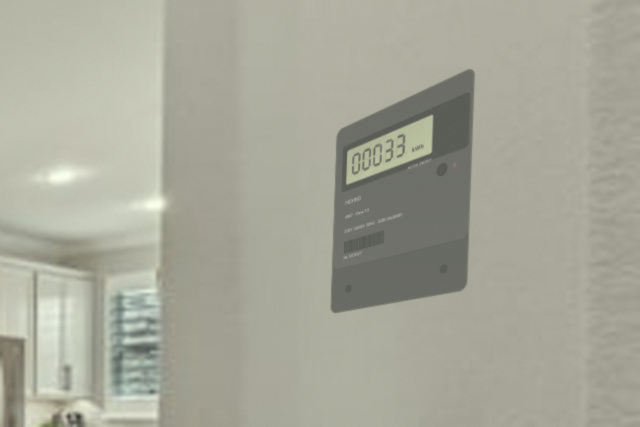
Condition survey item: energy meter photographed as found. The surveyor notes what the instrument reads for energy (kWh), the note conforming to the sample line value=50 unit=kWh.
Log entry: value=33 unit=kWh
